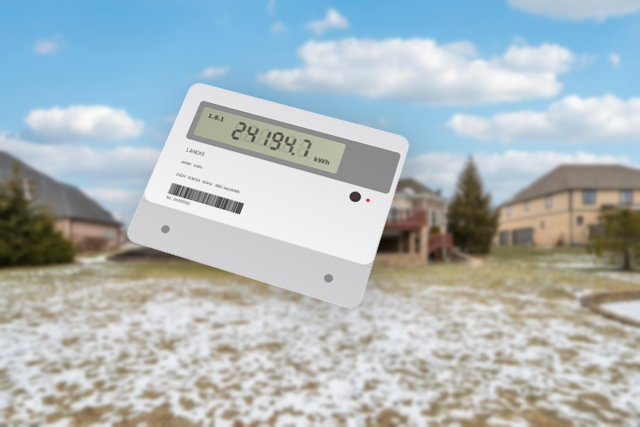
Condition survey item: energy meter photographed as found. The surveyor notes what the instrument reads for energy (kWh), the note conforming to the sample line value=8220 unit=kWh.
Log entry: value=24194.7 unit=kWh
